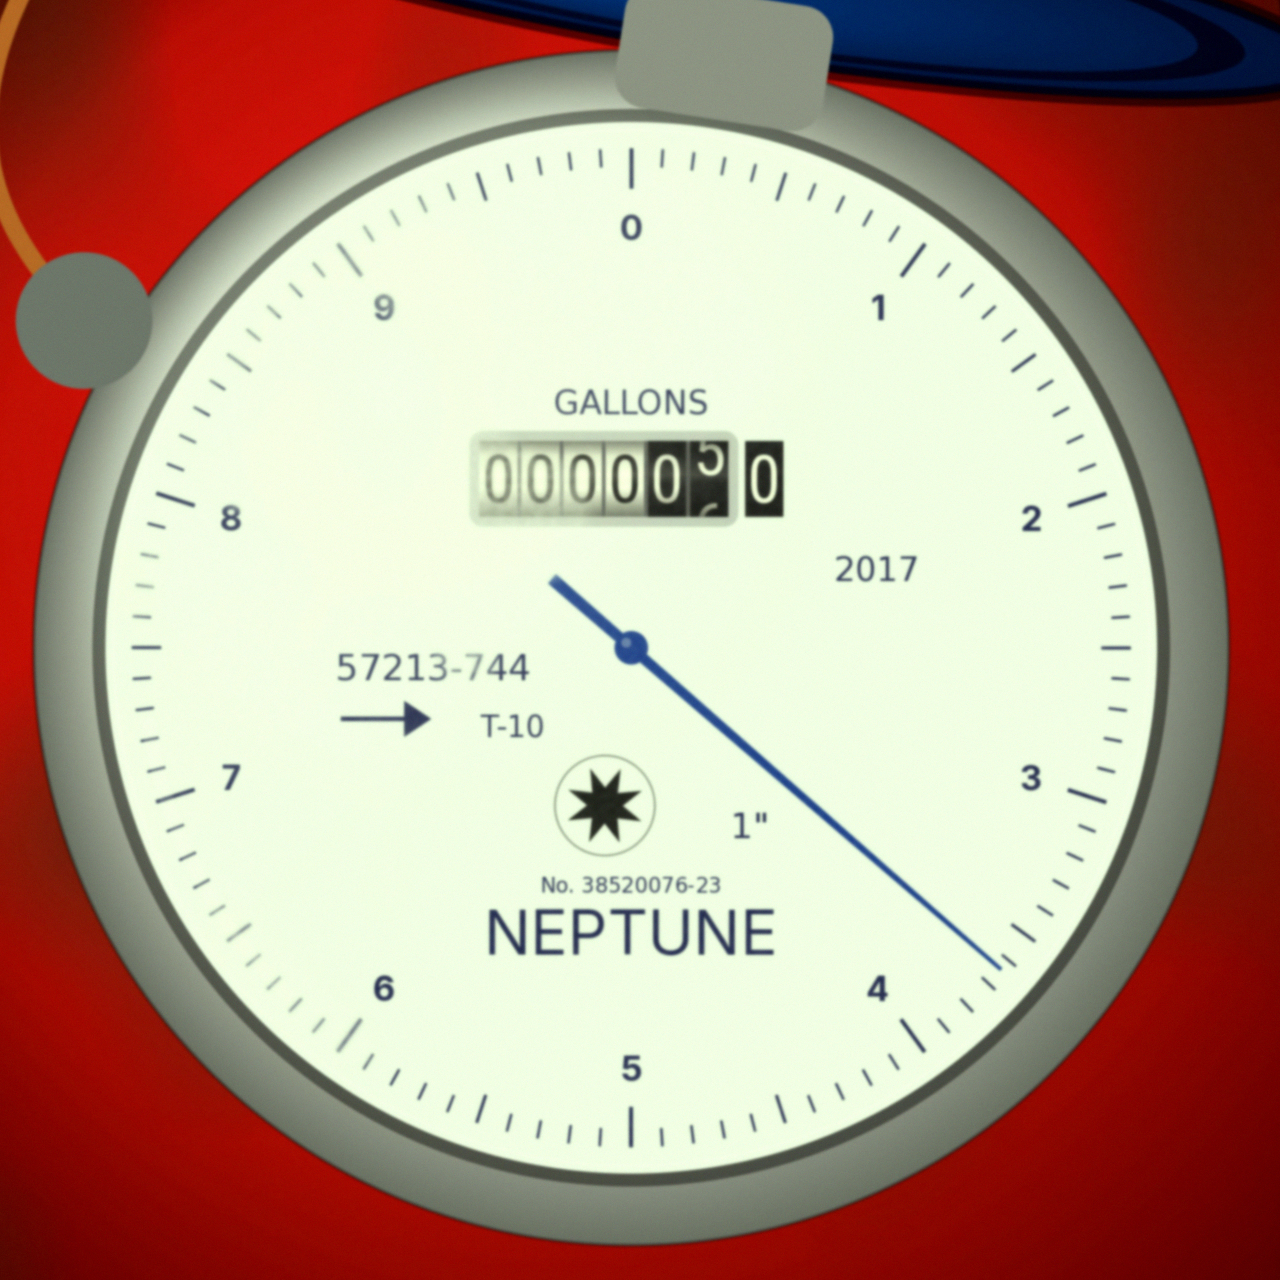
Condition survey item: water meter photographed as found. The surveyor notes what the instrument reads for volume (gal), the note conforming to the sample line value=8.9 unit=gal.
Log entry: value=53.6 unit=gal
